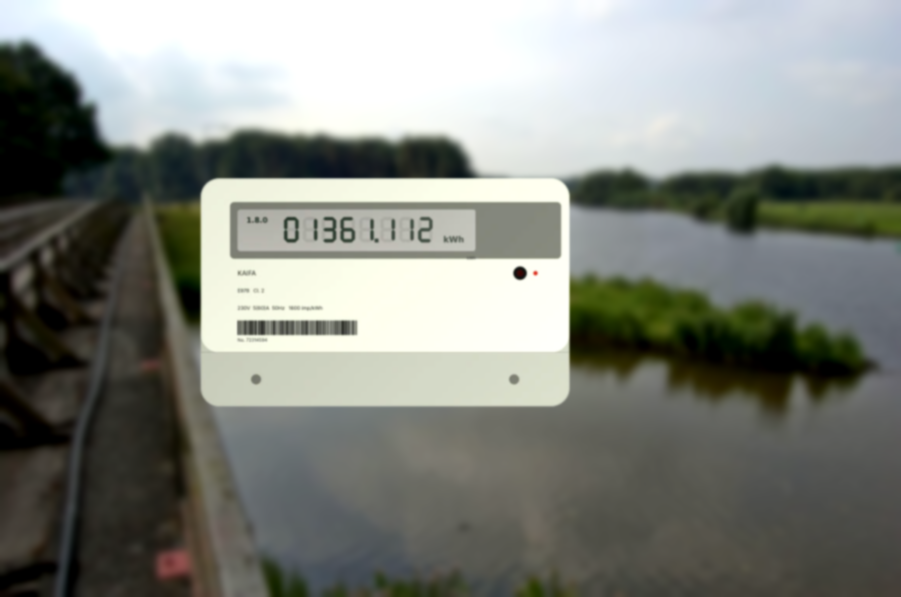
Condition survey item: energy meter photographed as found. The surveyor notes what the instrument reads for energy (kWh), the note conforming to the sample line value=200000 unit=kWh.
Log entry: value=1361.112 unit=kWh
